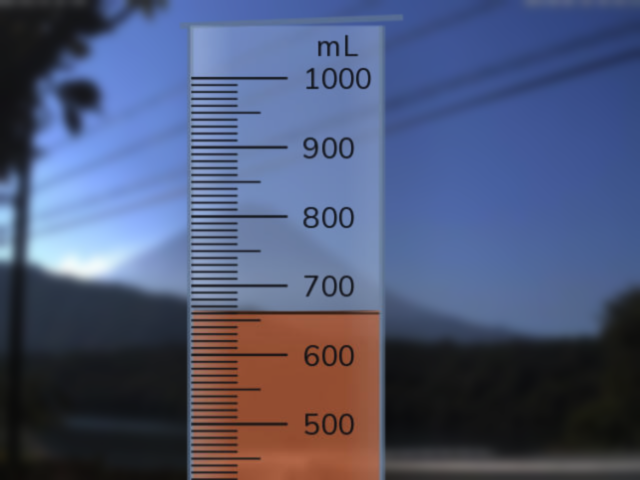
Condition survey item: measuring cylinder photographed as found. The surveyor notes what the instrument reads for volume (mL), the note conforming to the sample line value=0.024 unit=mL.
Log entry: value=660 unit=mL
